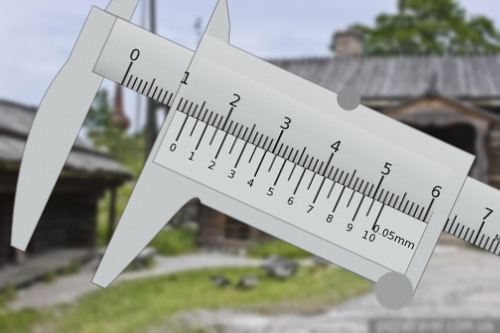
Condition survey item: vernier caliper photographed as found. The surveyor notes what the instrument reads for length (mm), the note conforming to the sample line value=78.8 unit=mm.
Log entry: value=13.2 unit=mm
